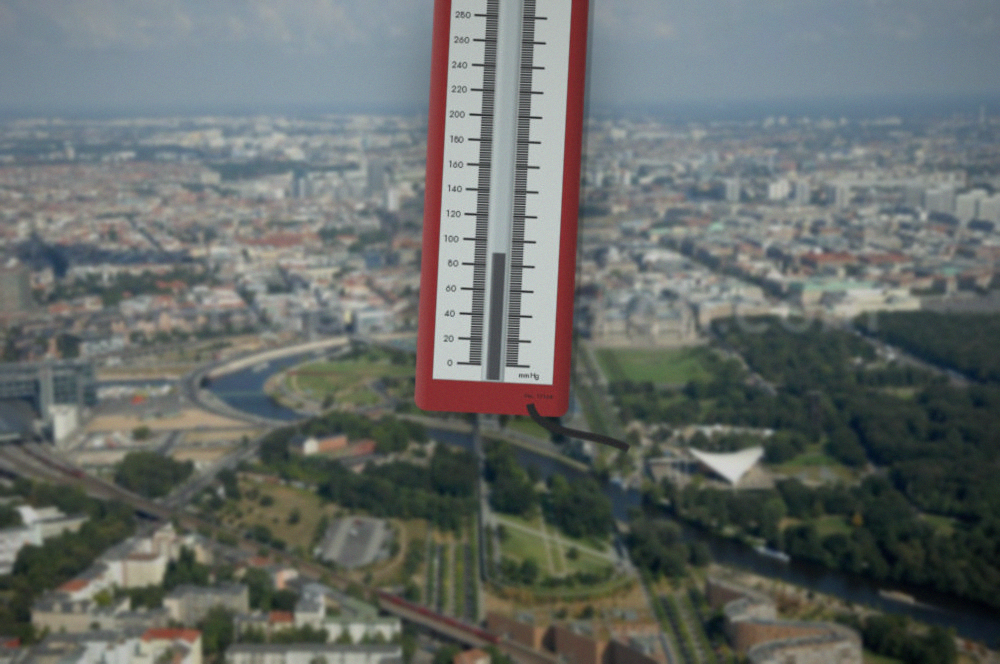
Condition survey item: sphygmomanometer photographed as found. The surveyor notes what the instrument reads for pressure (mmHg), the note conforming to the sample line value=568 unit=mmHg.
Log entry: value=90 unit=mmHg
